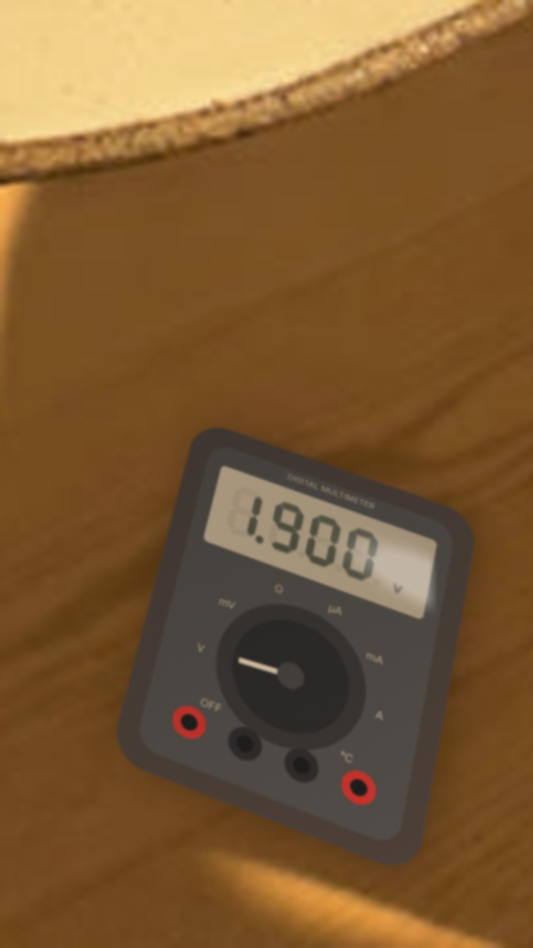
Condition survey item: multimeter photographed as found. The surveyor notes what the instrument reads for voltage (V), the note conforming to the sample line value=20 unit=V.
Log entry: value=1.900 unit=V
